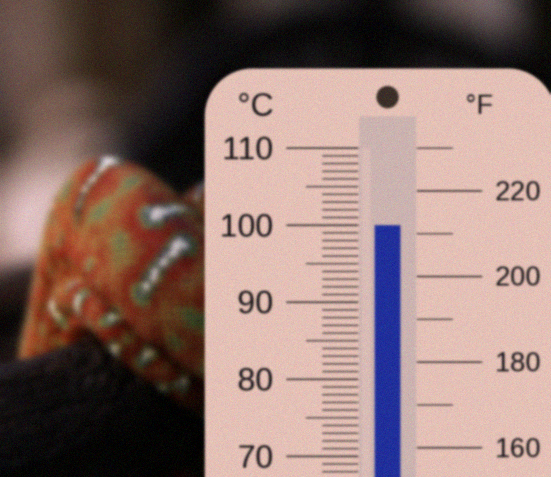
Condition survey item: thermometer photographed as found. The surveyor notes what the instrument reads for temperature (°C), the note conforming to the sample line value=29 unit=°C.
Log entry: value=100 unit=°C
